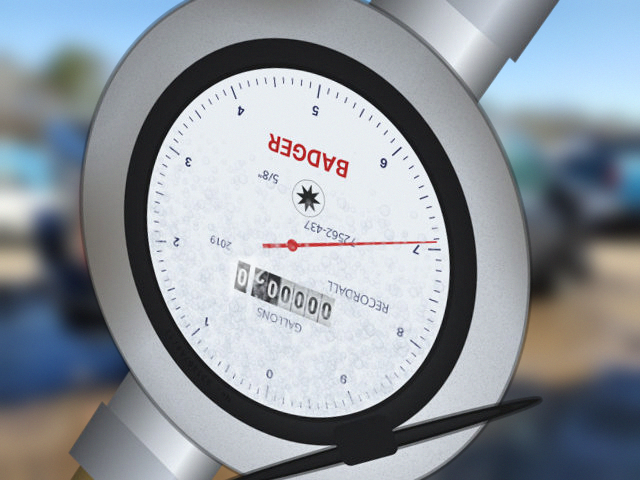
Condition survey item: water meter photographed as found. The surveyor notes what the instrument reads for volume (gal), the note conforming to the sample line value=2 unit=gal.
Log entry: value=16.9 unit=gal
